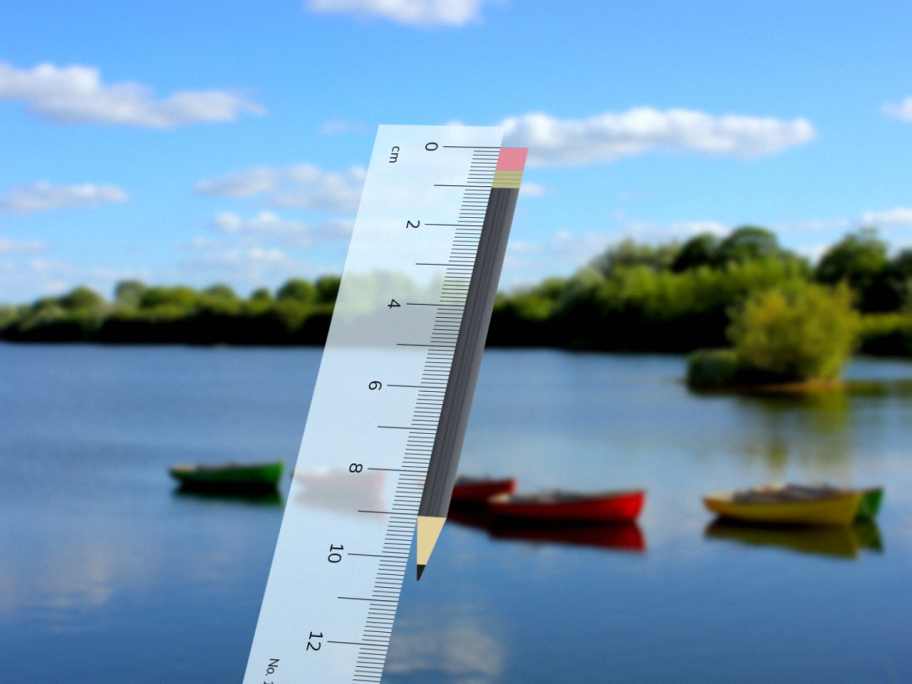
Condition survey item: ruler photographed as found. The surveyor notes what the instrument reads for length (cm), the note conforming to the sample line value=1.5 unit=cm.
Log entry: value=10.5 unit=cm
